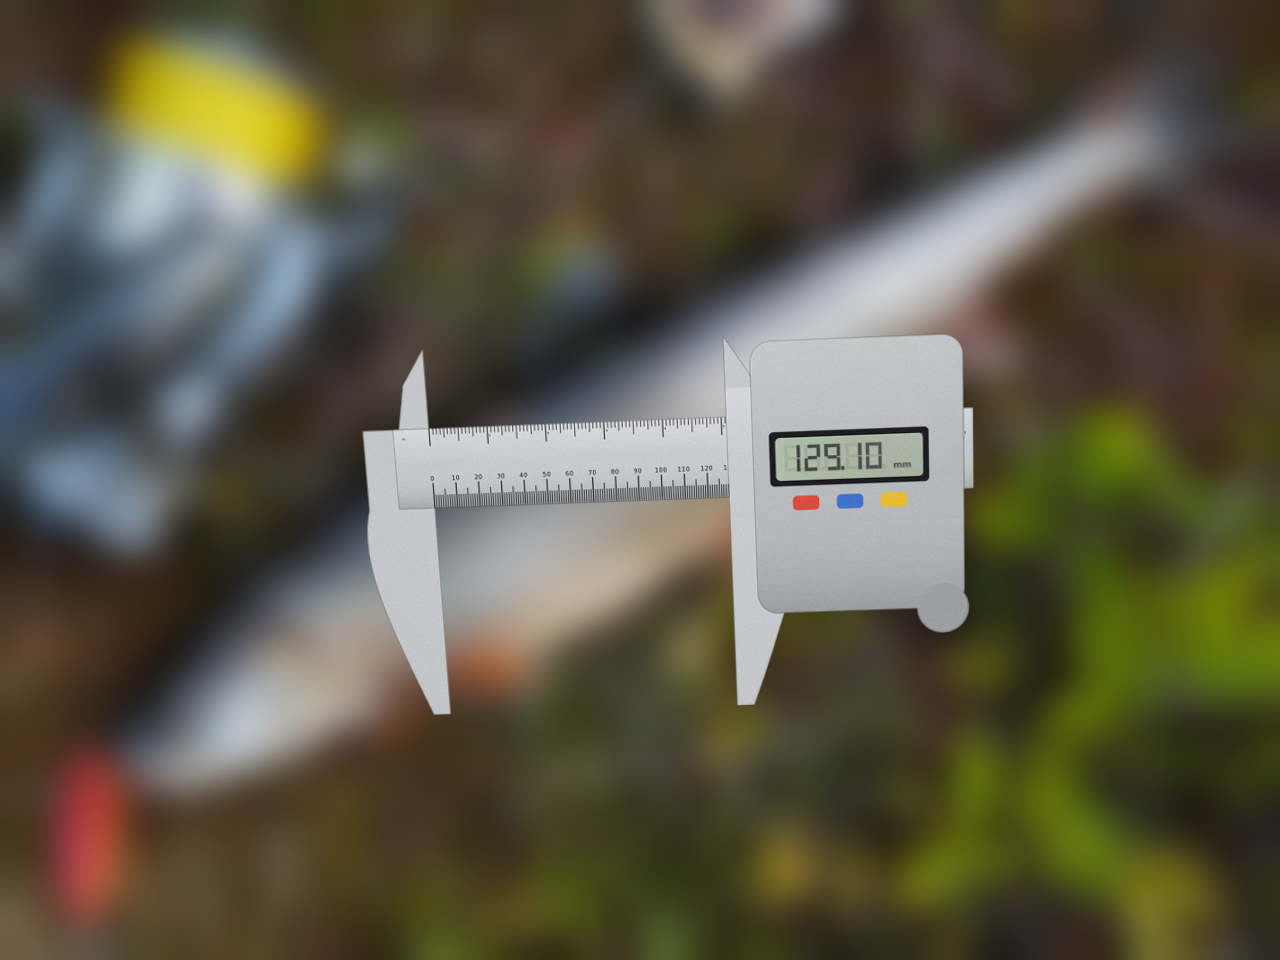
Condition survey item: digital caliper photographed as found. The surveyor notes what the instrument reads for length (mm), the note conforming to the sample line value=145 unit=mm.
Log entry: value=129.10 unit=mm
